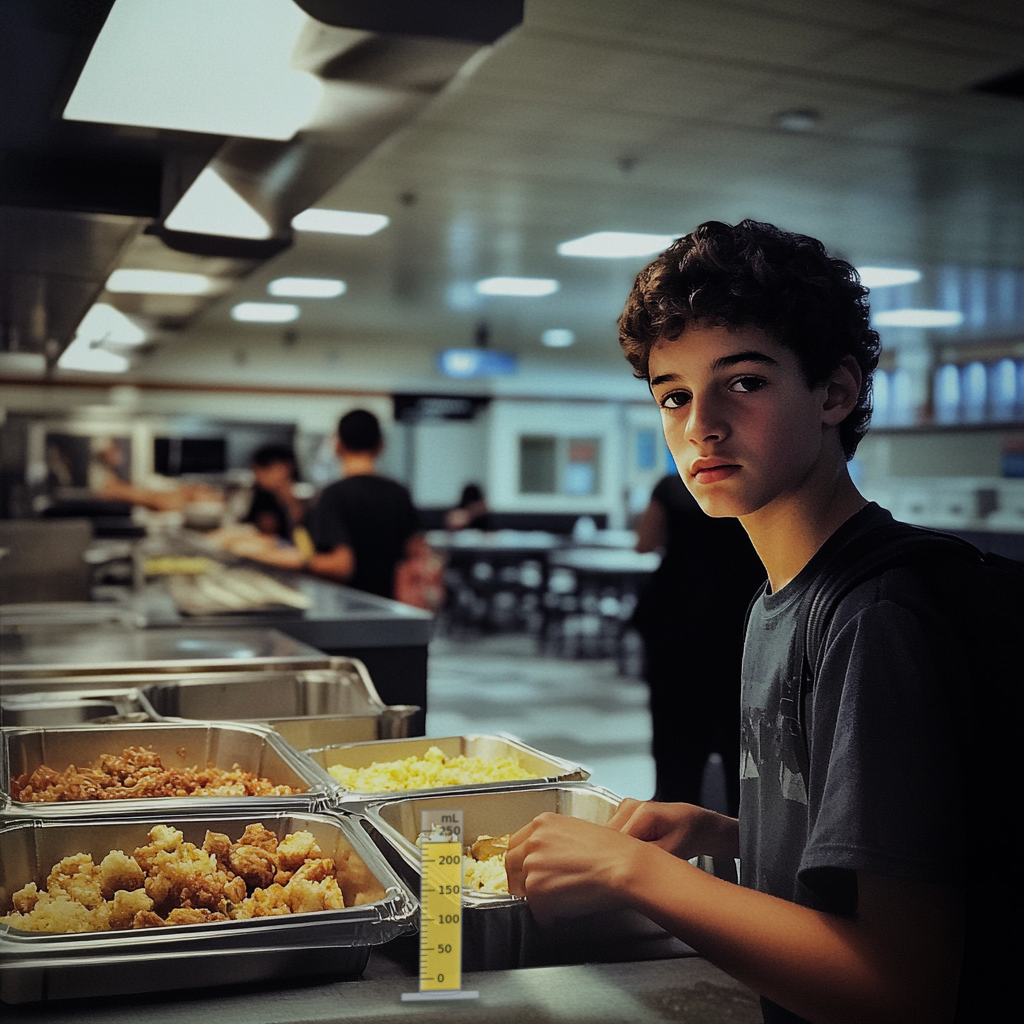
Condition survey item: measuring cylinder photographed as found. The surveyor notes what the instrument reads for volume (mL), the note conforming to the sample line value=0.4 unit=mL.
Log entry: value=230 unit=mL
